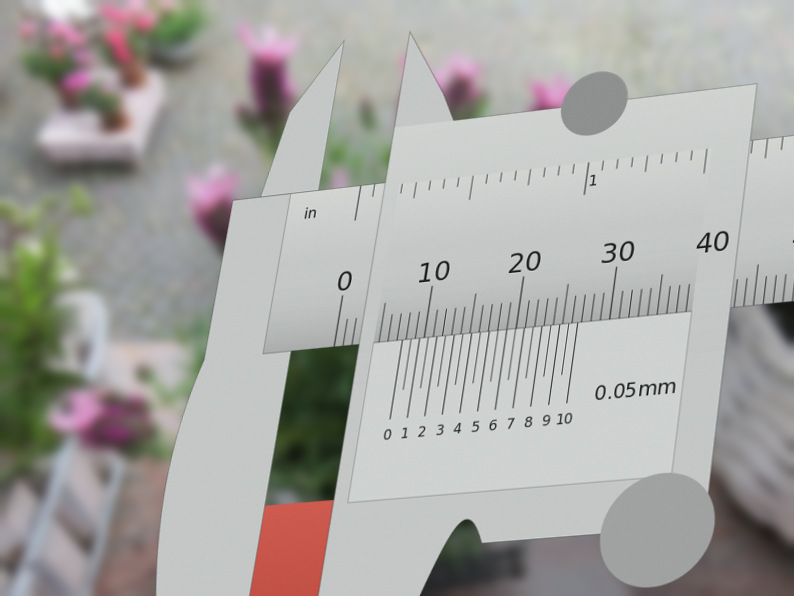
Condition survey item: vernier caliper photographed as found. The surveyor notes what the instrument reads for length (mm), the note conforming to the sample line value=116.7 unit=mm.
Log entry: value=7.6 unit=mm
